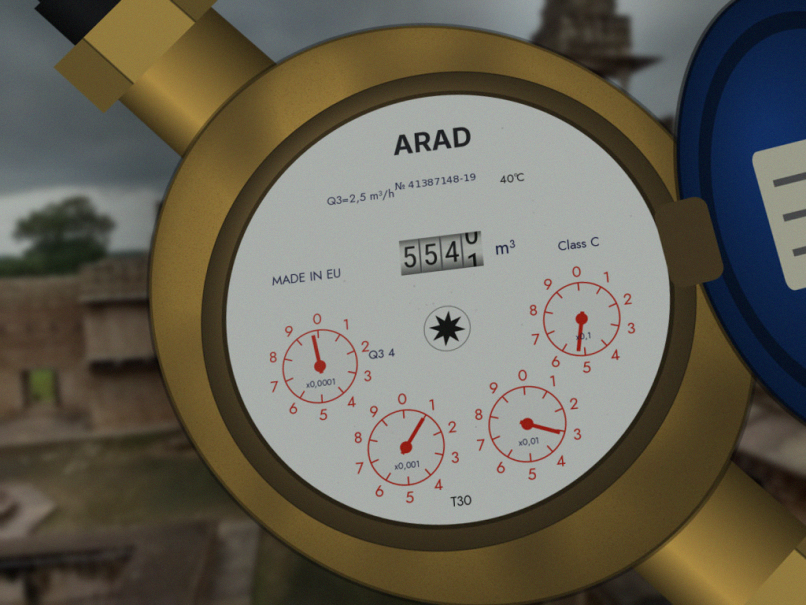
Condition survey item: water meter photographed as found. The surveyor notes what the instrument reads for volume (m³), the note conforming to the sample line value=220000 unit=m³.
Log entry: value=5540.5309 unit=m³
